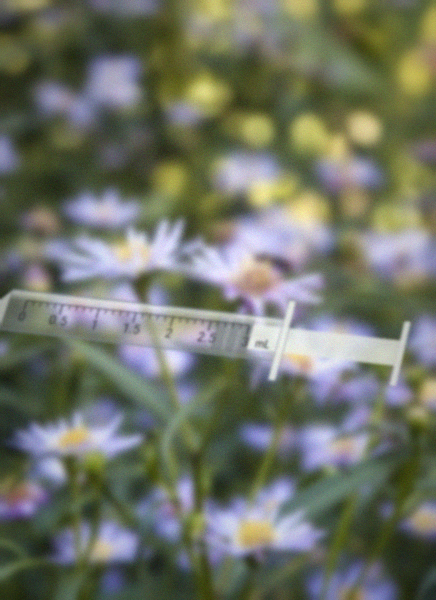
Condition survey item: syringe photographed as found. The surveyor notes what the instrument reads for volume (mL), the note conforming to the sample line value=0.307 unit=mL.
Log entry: value=2.6 unit=mL
